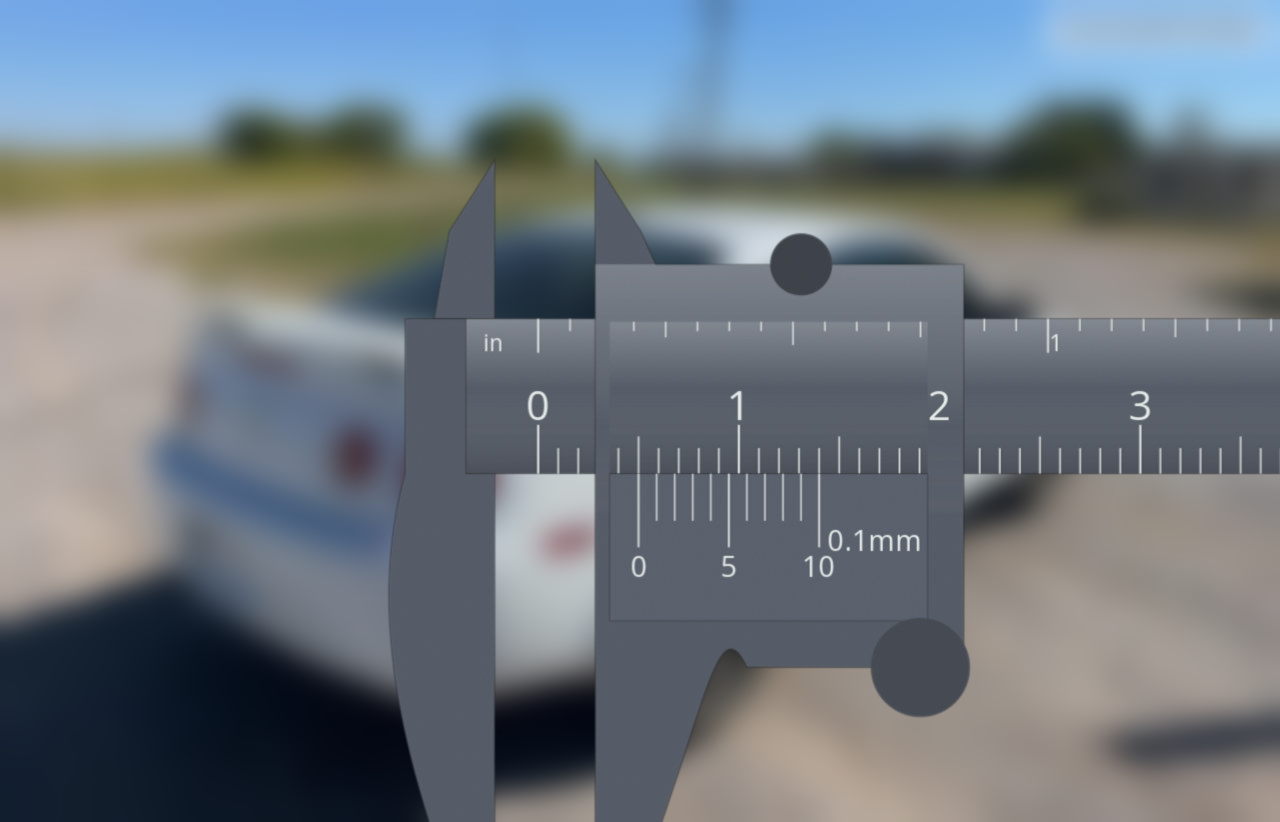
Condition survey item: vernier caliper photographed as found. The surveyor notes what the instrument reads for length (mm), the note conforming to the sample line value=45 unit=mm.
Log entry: value=5.0 unit=mm
